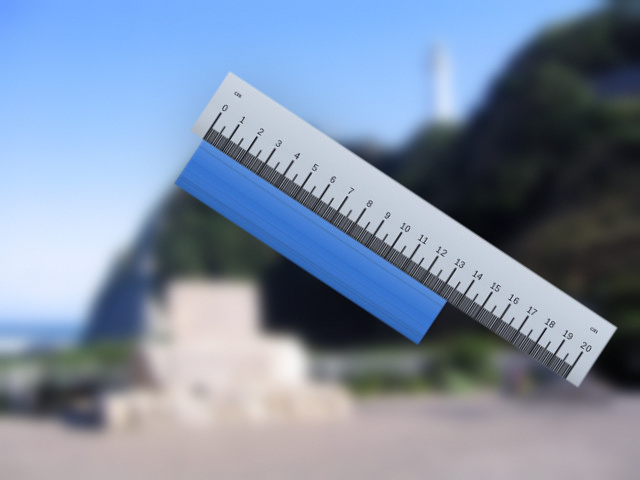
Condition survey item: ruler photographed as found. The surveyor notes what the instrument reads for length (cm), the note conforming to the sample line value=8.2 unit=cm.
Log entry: value=13.5 unit=cm
